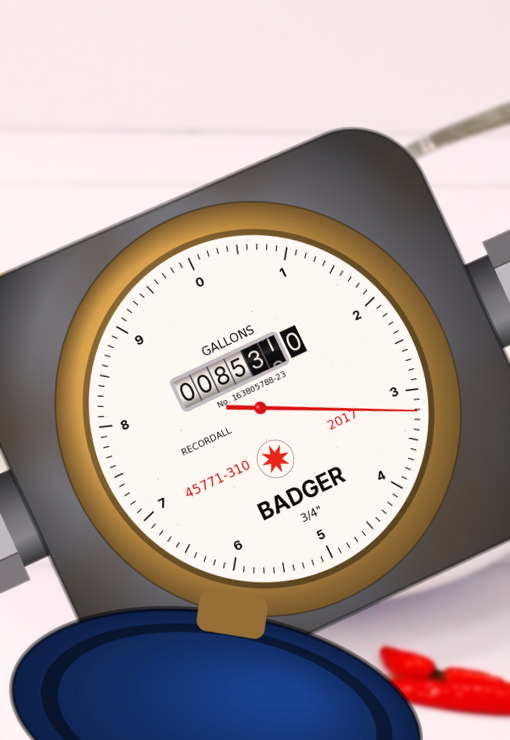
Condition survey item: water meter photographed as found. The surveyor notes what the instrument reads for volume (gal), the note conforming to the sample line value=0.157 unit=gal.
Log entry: value=85313.2 unit=gal
